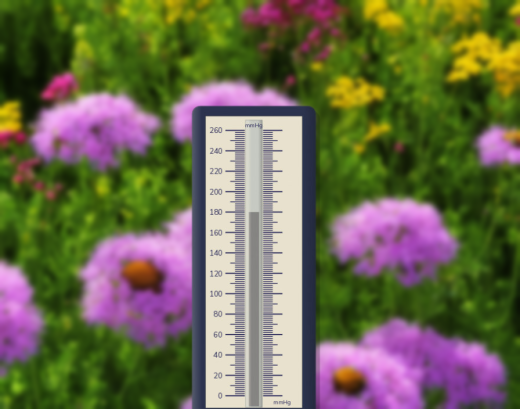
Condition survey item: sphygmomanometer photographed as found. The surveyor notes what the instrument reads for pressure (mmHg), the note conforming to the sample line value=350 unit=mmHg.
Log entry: value=180 unit=mmHg
